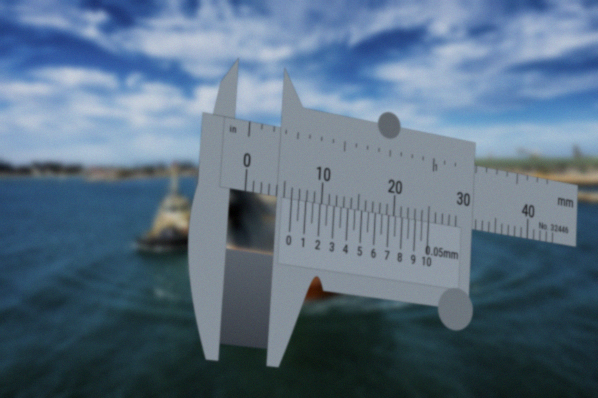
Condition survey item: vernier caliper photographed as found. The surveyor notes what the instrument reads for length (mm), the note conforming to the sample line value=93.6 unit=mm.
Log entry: value=6.0 unit=mm
